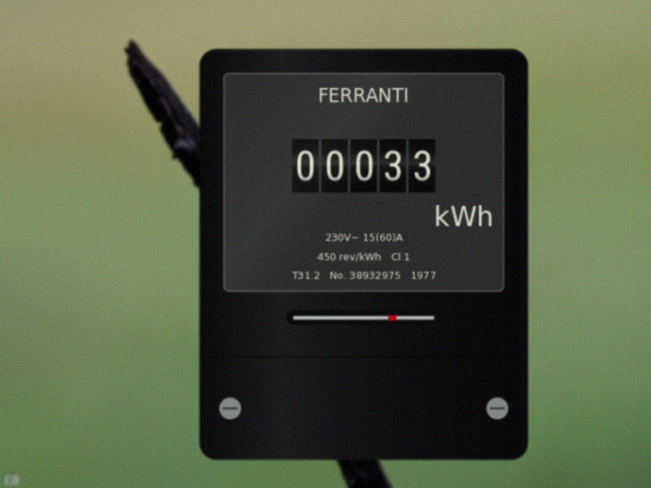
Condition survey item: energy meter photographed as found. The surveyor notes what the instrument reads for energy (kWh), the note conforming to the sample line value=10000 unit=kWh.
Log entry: value=33 unit=kWh
